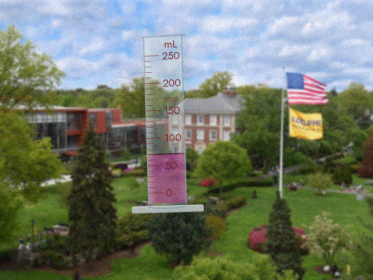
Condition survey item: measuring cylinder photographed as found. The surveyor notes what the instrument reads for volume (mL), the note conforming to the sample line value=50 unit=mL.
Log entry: value=70 unit=mL
